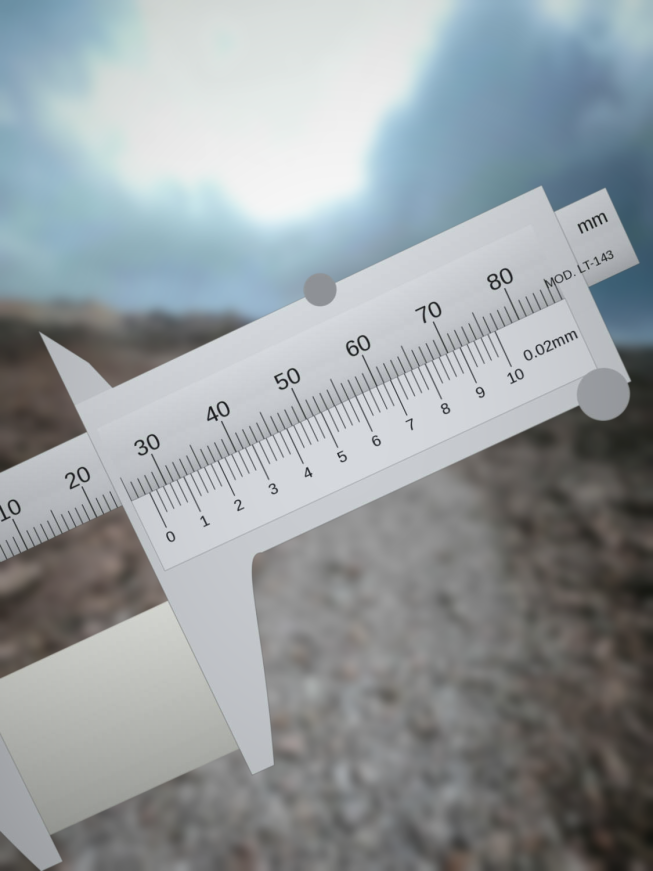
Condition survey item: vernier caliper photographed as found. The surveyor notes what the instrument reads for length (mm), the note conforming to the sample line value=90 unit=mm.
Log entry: value=27.6 unit=mm
